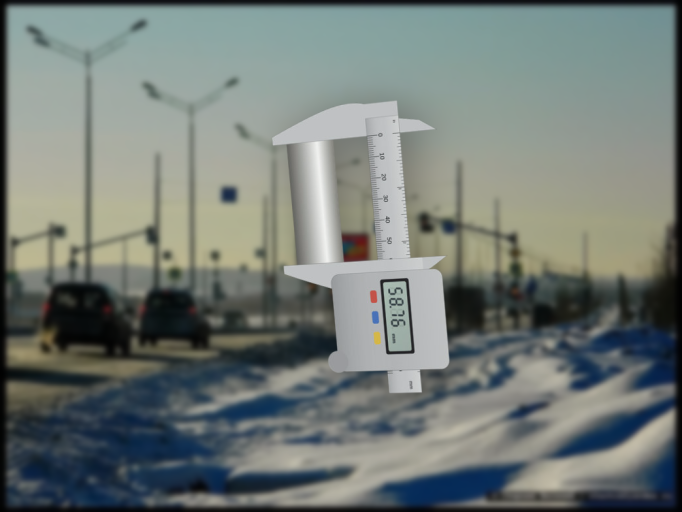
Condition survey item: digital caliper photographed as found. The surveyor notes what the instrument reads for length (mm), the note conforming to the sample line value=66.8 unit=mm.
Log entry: value=58.76 unit=mm
